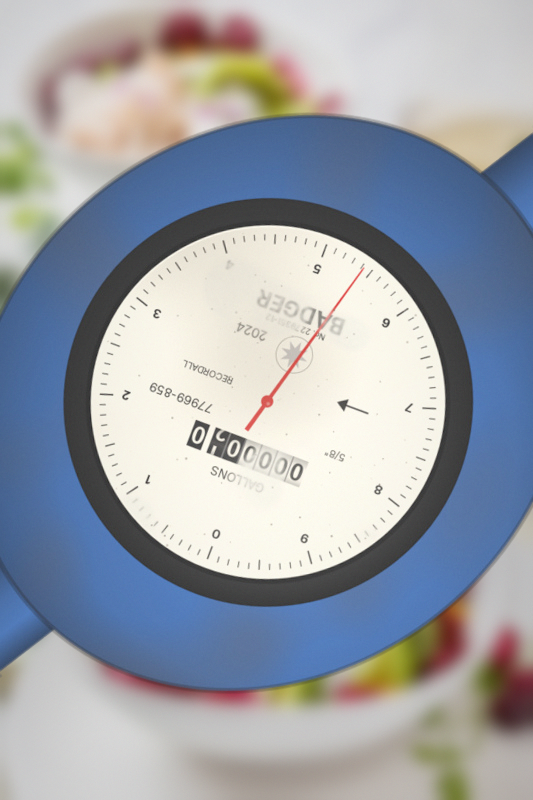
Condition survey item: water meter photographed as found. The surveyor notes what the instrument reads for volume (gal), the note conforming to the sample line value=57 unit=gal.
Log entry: value=15.4 unit=gal
